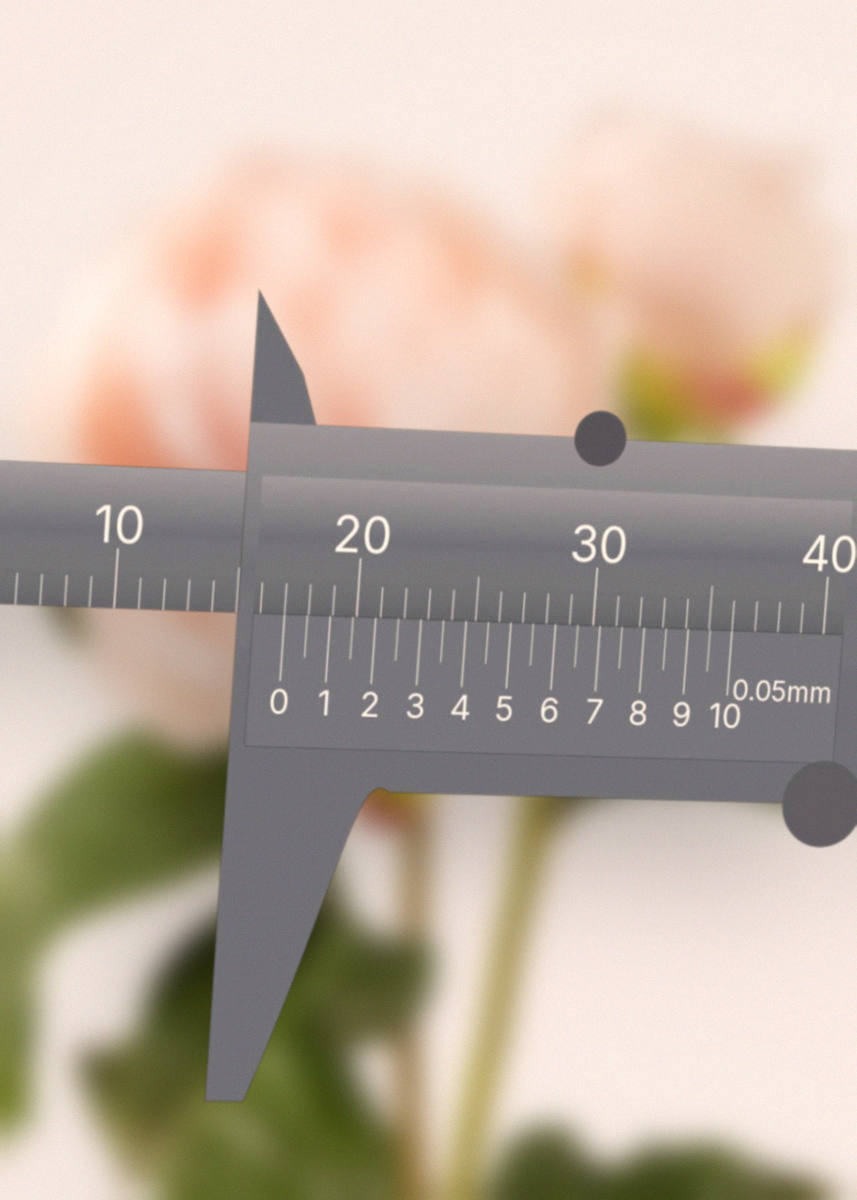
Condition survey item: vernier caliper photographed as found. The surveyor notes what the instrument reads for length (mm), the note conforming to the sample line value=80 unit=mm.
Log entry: value=17.0 unit=mm
